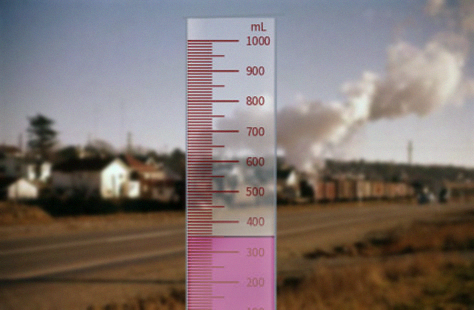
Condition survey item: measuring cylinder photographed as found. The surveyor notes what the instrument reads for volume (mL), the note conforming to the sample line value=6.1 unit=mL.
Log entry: value=350 unit=mL
